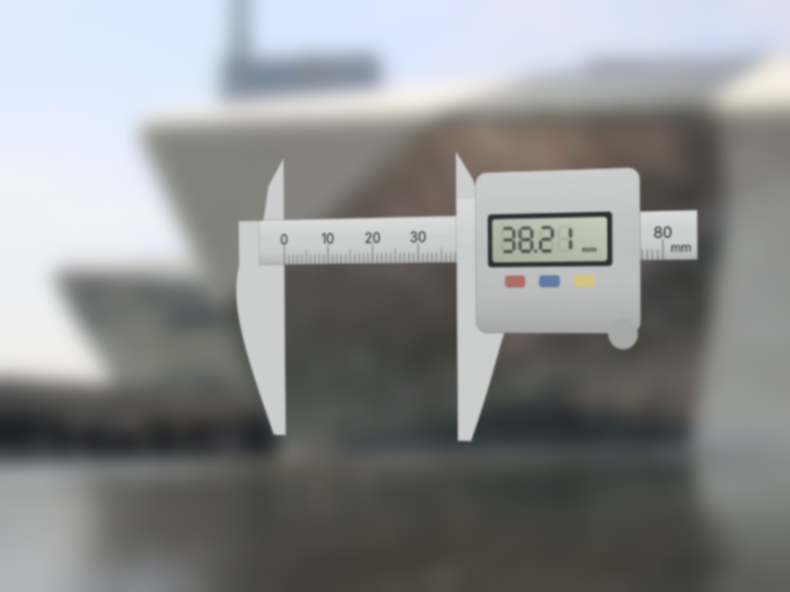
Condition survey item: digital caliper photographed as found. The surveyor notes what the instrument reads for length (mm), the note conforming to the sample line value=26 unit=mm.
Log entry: value=38.21 unit=mm
